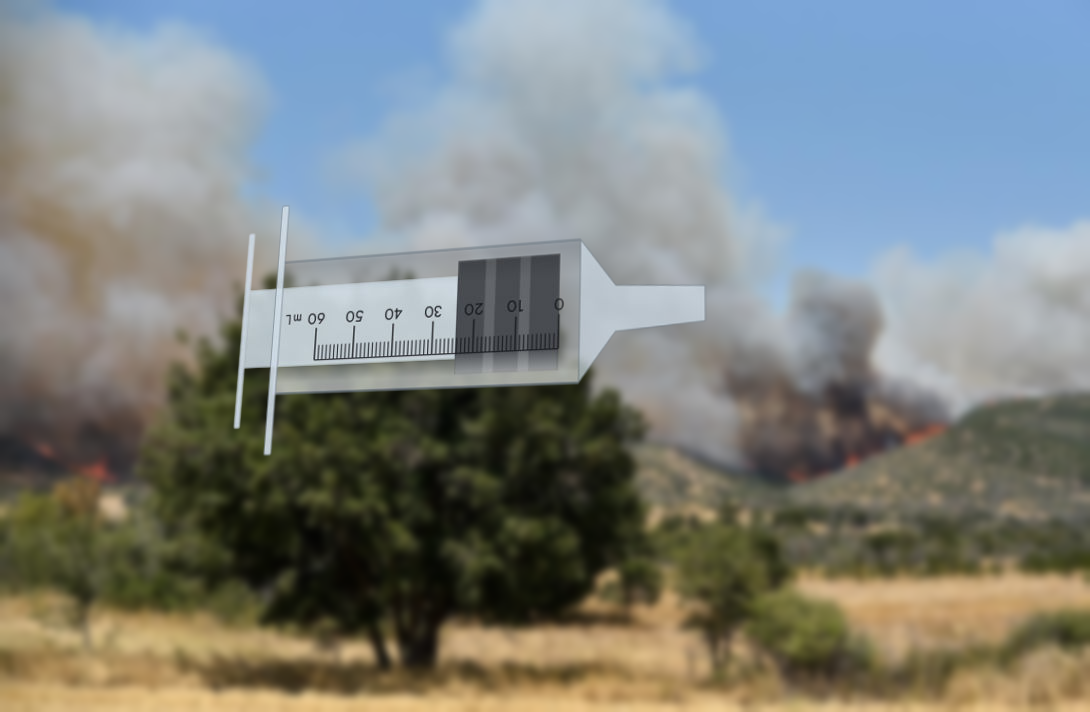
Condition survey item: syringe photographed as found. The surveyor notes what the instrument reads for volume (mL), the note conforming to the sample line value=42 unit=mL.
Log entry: value=0 unit=mL
